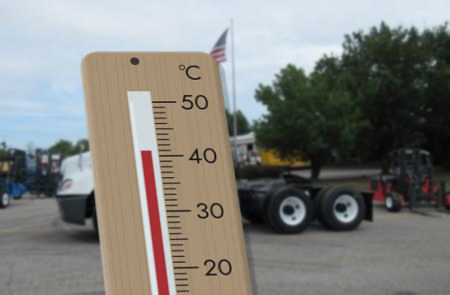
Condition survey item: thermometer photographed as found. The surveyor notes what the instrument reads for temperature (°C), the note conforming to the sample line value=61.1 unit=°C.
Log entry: value=41 unit=°C
